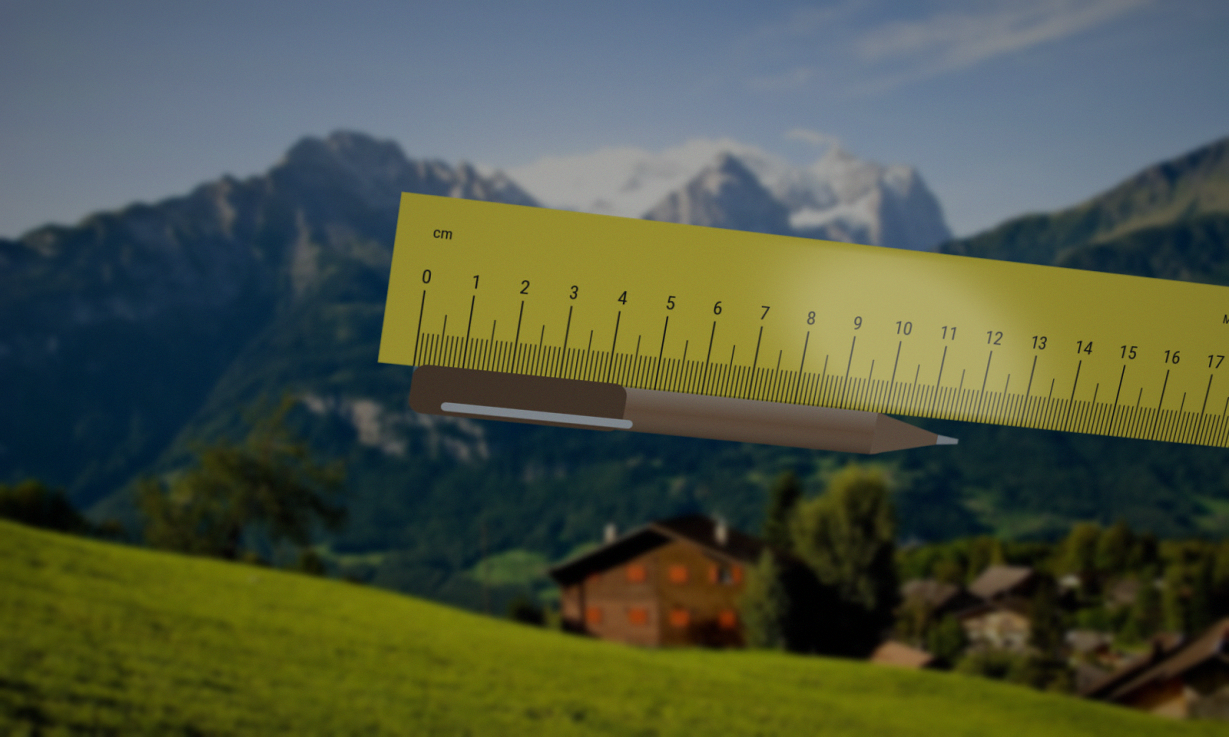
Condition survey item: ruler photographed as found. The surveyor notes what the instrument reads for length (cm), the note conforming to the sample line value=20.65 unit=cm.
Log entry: value=11.7 unit=cm
